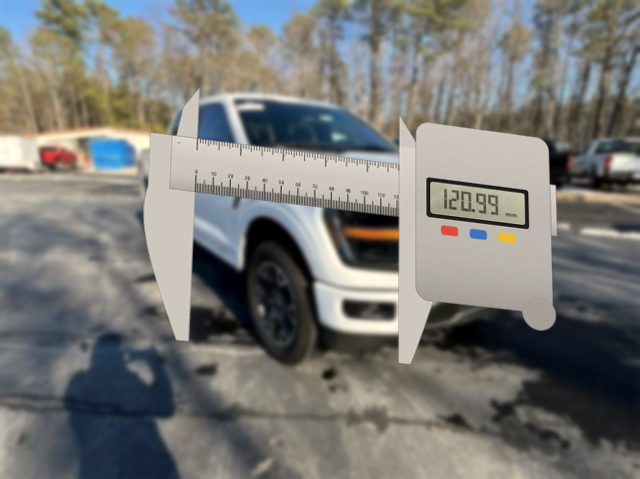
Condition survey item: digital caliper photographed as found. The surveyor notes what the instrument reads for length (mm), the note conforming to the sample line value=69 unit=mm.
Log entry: value=120.99 unit=mm
